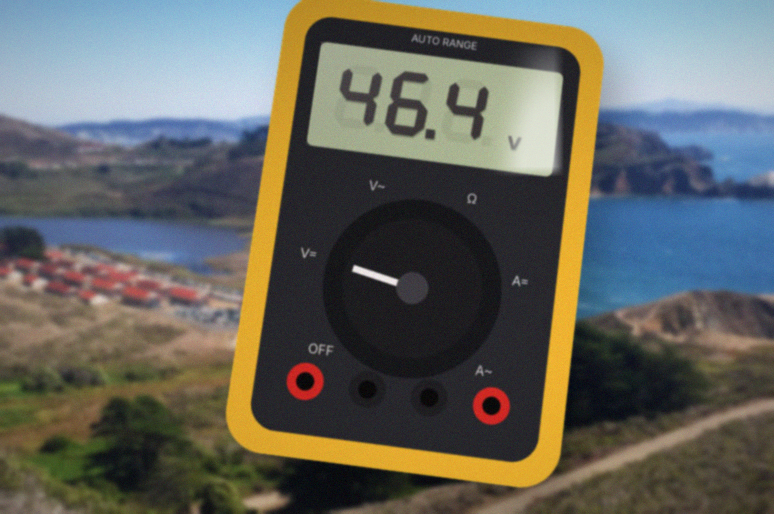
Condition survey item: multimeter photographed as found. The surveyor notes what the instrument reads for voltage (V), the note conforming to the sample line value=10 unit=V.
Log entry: value=46.4 unit=V
